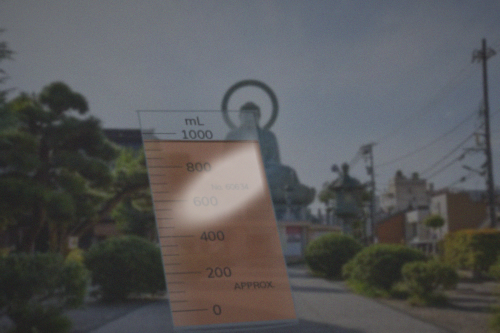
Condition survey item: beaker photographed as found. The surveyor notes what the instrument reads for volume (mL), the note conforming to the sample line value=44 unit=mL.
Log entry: value=950 unit=mL
